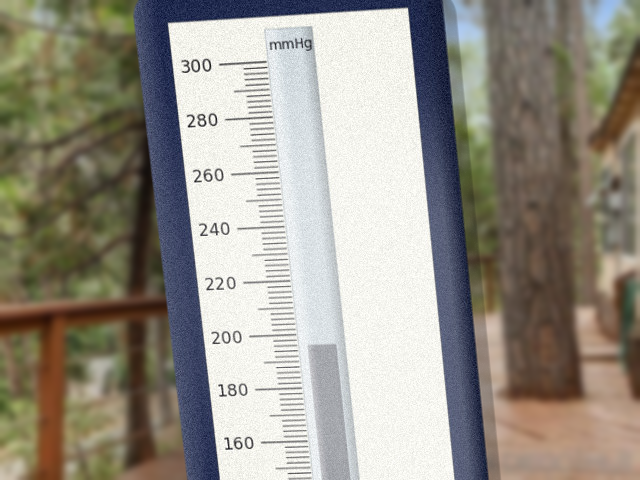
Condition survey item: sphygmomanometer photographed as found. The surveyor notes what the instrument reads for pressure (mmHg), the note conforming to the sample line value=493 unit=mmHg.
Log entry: value=196 unit=mmHg
